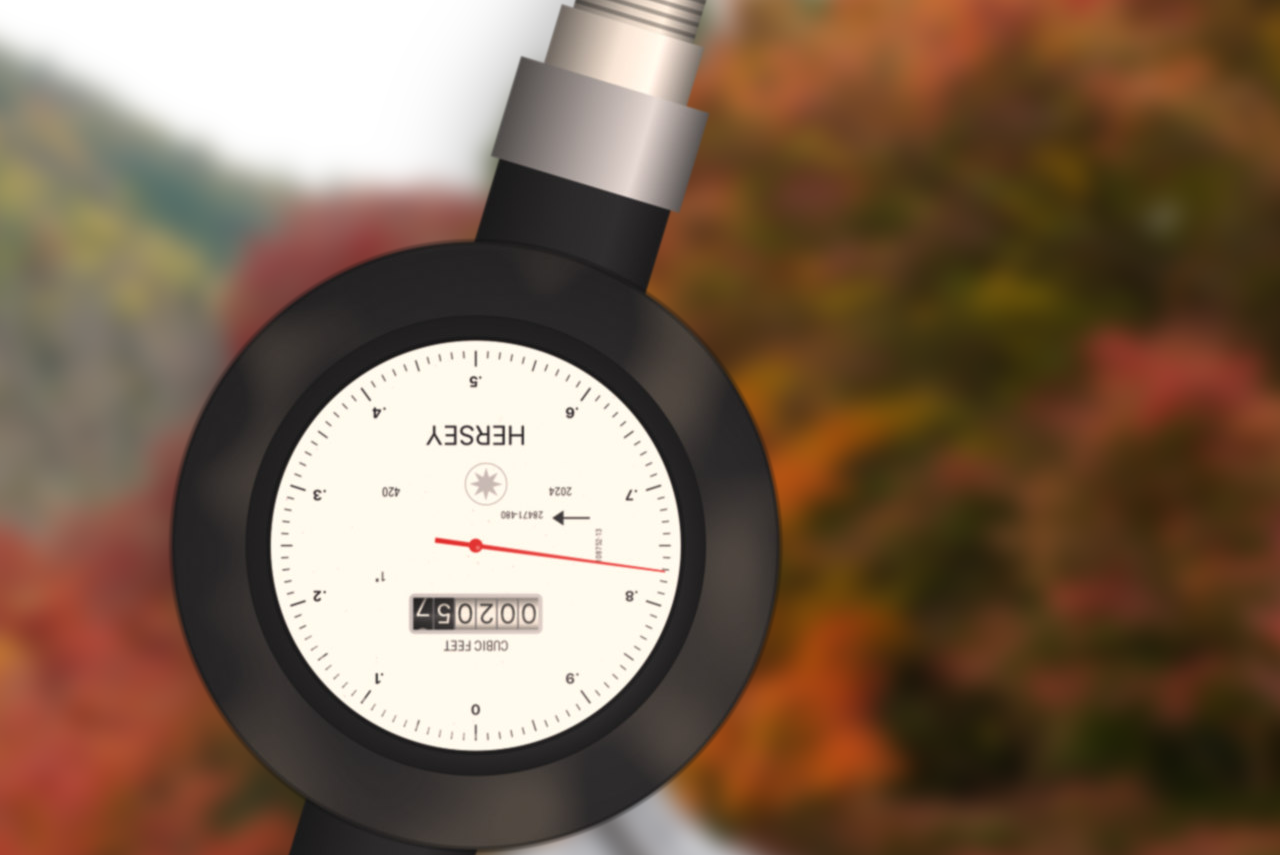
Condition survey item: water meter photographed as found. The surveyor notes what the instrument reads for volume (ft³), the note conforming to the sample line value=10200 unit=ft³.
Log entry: value=2056.77 unit=ft³
